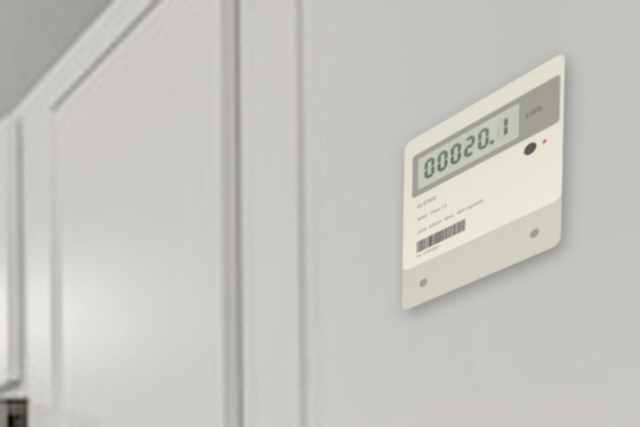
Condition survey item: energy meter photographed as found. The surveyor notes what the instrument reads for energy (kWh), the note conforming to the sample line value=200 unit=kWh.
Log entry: value=20.1 unit=kWh
